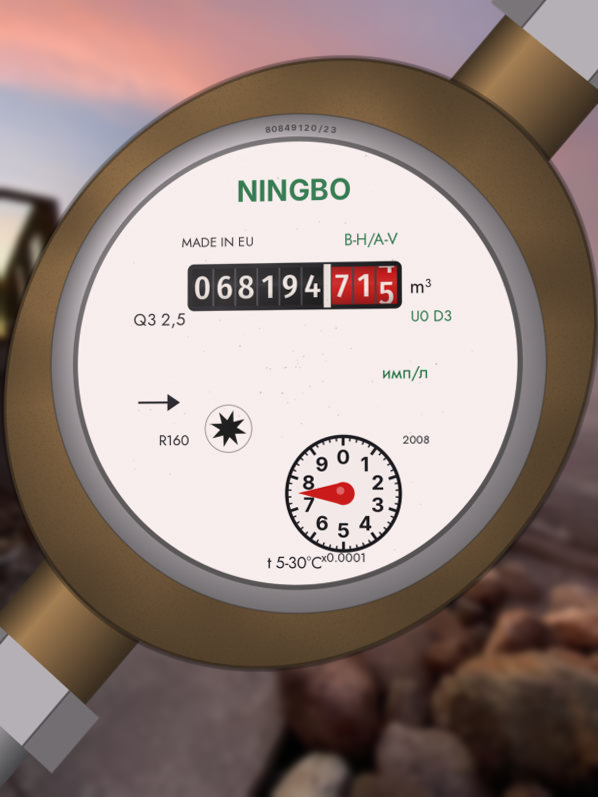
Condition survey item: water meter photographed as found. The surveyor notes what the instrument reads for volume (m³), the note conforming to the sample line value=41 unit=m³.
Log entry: value=68194.7147 unit=m³
